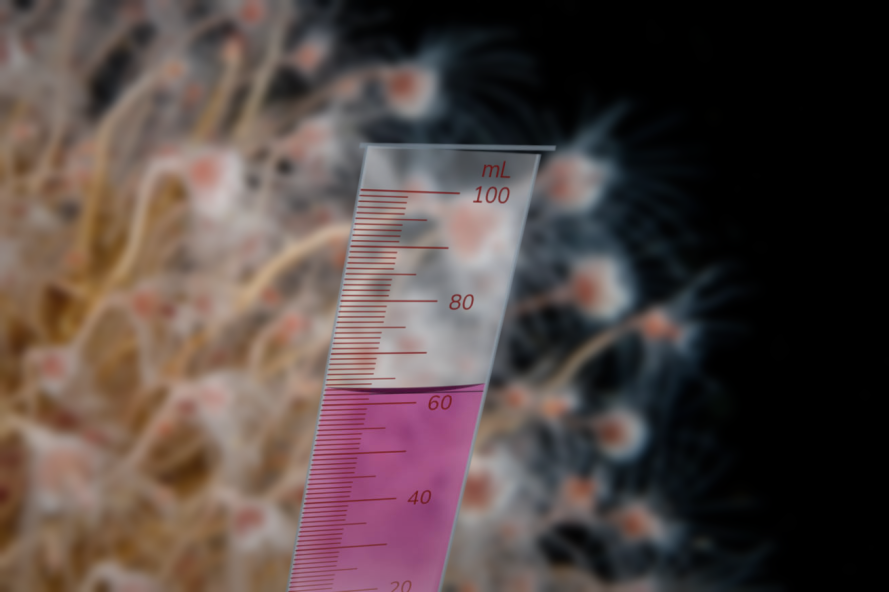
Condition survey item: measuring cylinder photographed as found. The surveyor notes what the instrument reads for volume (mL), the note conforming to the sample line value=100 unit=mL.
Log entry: value=62 unit=mL
